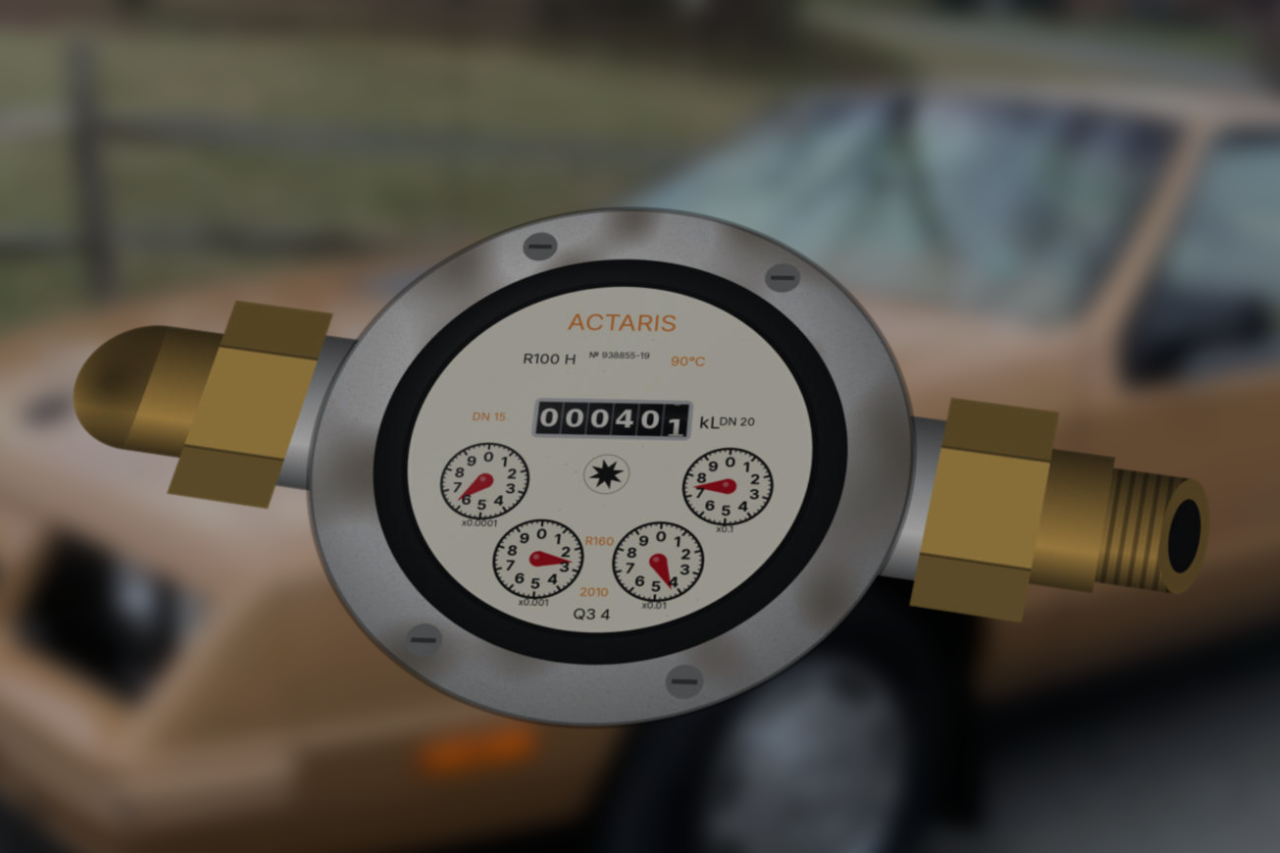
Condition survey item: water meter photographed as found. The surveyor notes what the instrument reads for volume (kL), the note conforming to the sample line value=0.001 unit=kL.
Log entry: value=400.7426 unit=kL
